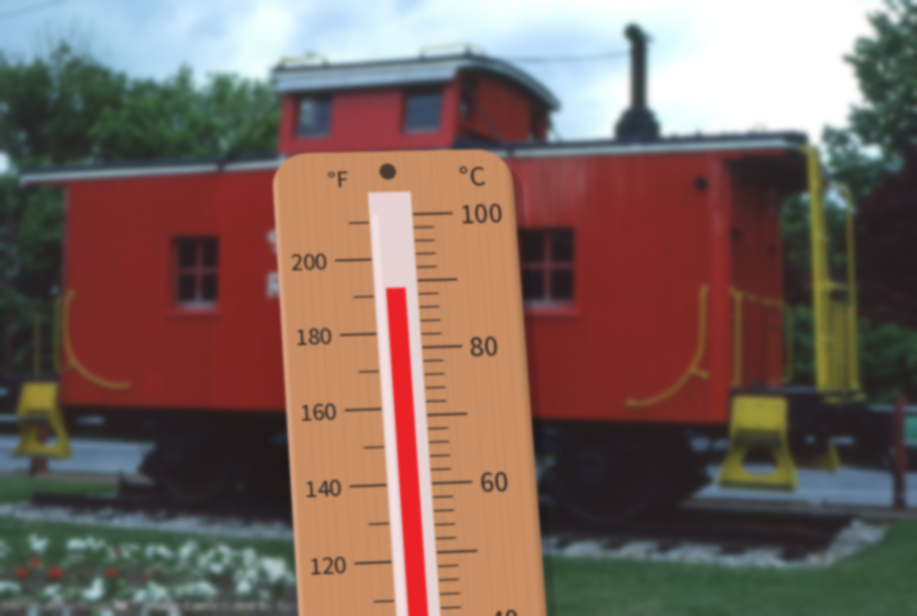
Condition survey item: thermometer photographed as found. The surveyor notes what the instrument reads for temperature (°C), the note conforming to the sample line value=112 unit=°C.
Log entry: value=89 unit=°C
